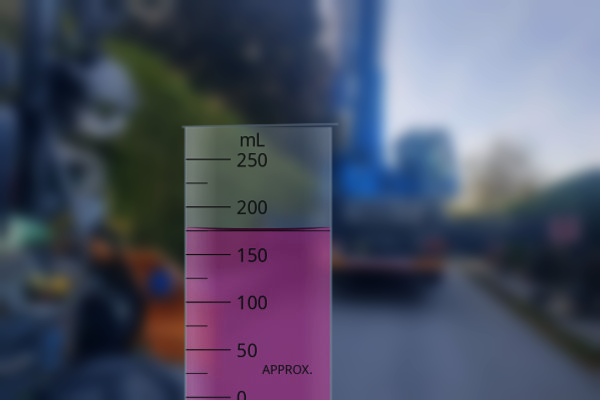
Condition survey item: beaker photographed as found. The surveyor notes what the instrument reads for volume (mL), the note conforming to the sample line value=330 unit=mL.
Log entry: value=175 unit=mL
